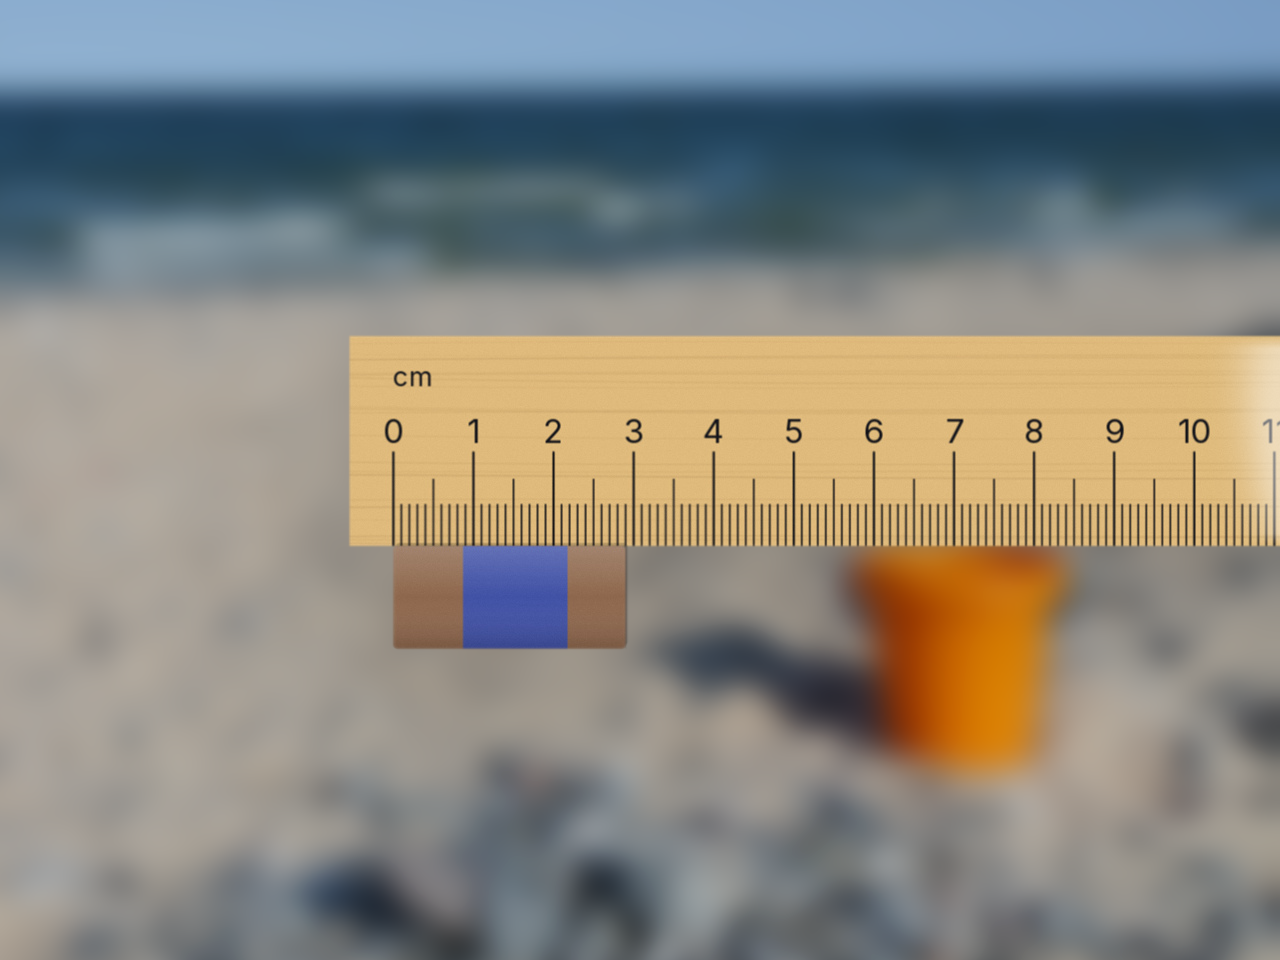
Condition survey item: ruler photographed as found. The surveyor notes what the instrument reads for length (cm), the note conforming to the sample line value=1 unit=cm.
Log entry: value=2.9 unit=cm
